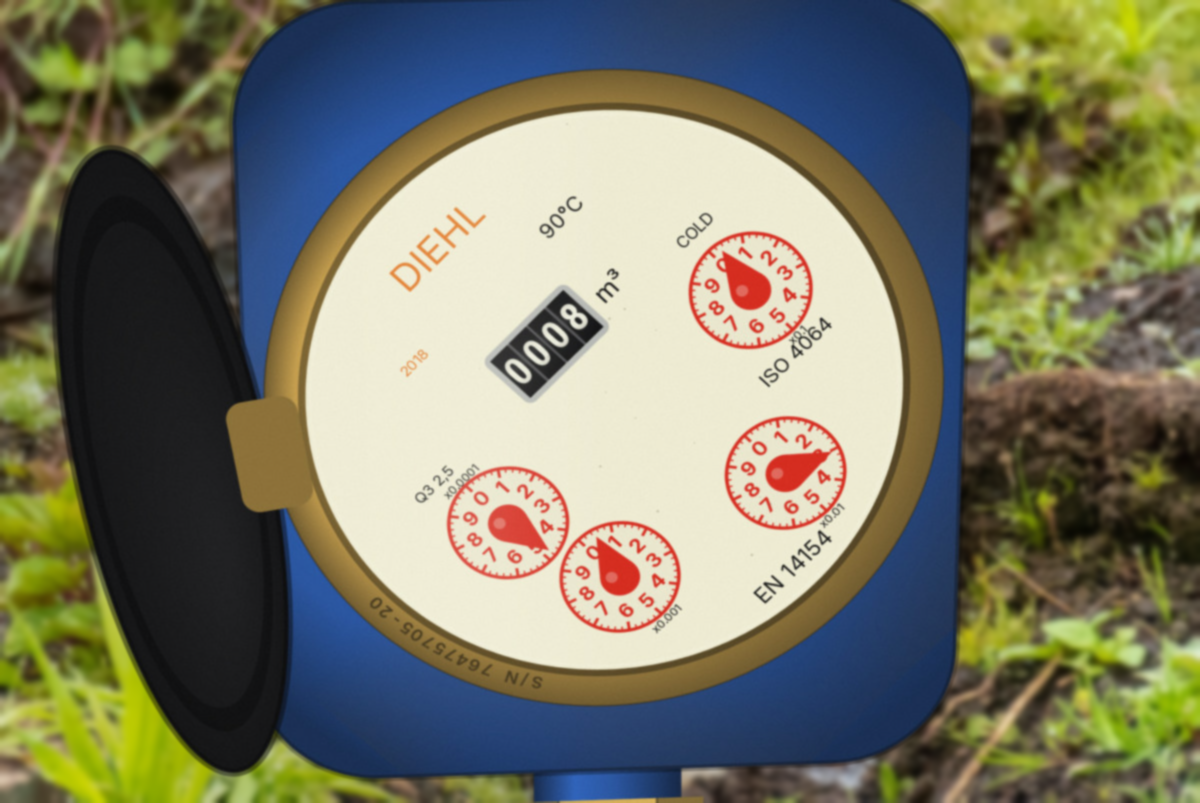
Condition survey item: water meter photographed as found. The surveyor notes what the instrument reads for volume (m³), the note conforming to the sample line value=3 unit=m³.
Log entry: value=8.0304 unit=m³
